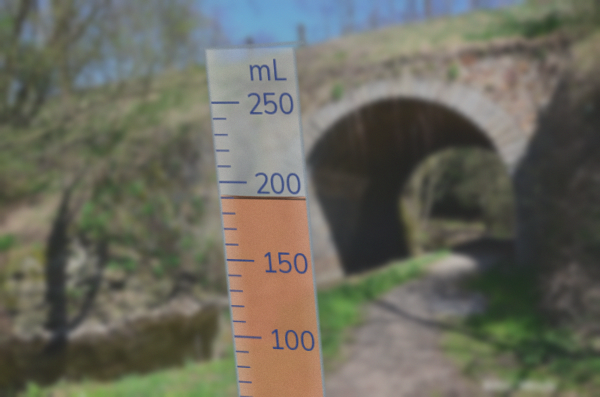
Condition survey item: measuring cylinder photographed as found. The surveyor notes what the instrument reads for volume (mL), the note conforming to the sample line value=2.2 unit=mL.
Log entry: value=190 unit=mL
